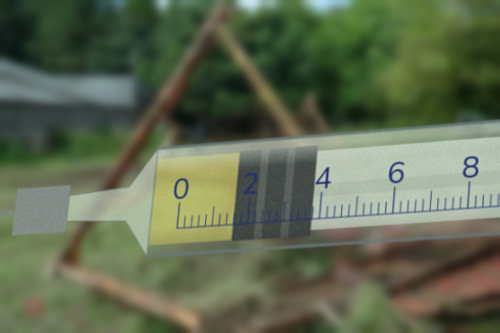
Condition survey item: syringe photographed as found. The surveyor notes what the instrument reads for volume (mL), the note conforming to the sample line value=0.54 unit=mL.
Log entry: value=1.6 unit=mL
